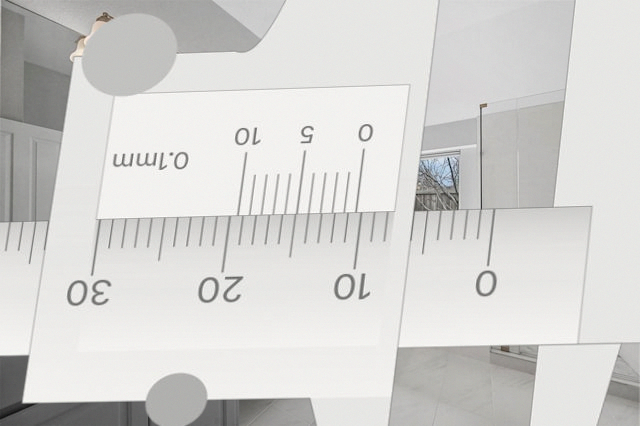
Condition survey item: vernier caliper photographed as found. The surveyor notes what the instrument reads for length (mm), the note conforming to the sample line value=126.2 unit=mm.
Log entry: value=10.4 unit=mm
